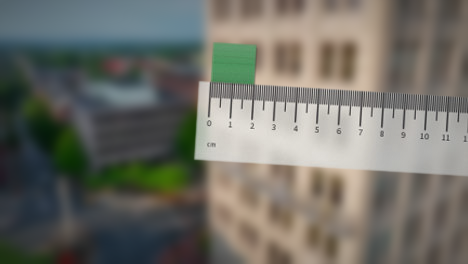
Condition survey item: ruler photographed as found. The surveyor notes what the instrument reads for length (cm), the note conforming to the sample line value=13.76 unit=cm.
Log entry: value=2 unit=cm
